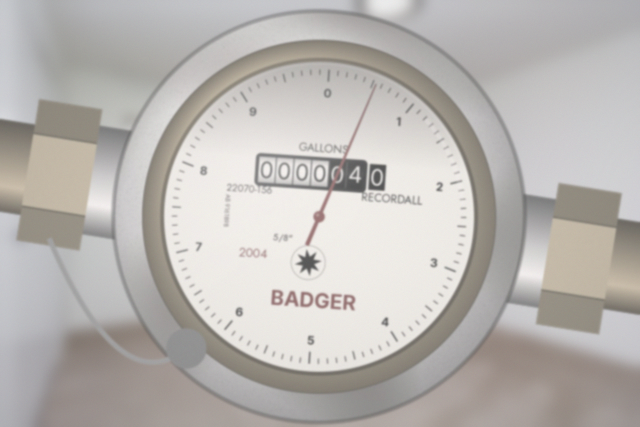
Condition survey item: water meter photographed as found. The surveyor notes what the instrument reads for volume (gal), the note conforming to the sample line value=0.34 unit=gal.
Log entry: value=40.5 unit=gal
